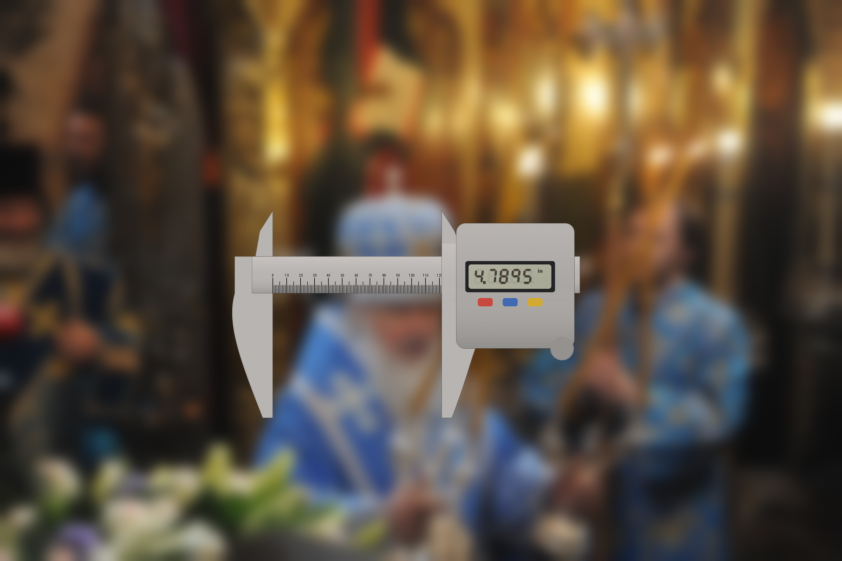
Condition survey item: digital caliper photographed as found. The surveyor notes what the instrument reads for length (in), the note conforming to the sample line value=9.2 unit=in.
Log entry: value=4.7895 unit=in
